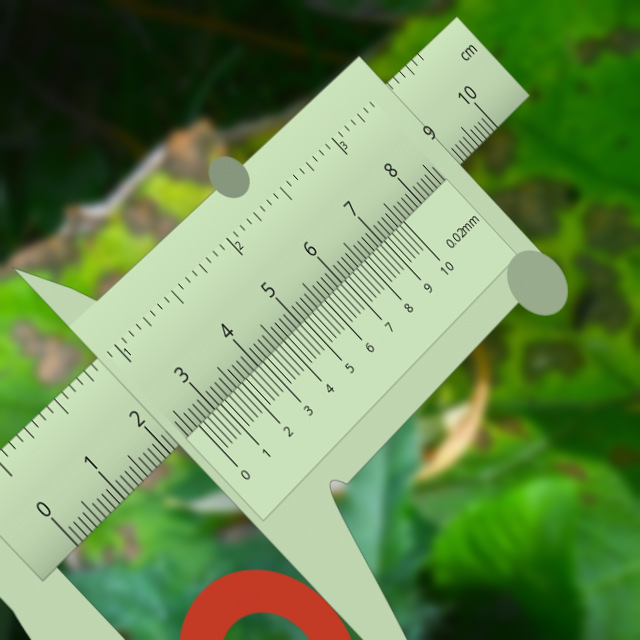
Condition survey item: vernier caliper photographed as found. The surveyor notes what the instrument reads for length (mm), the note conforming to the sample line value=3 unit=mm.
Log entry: value=26.4 unit=mm
